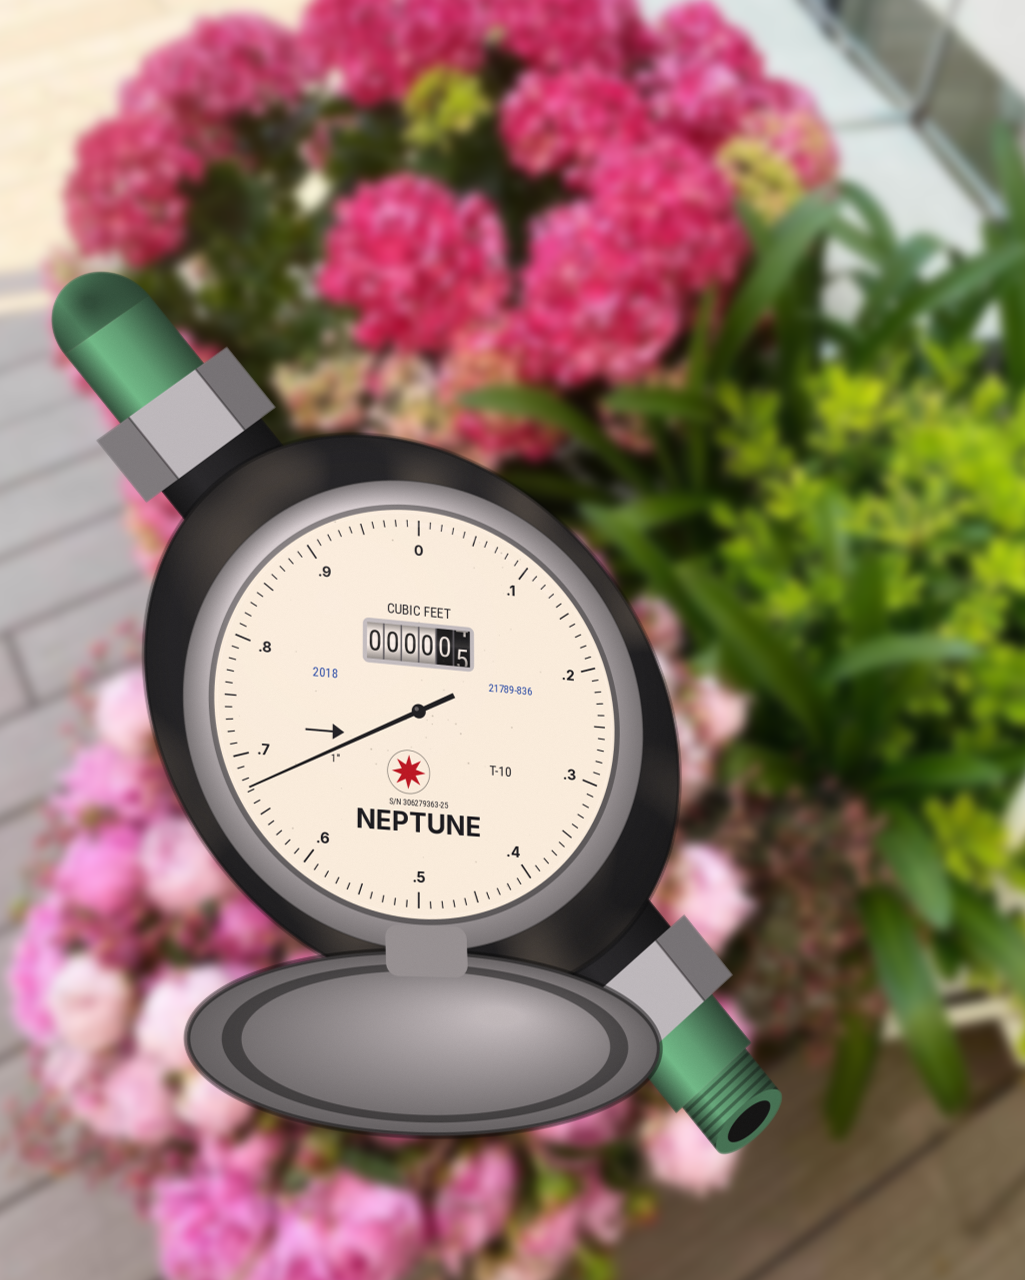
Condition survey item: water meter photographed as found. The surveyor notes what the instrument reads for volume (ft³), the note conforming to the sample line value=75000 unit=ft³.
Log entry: value=4.67 unit=ft³
